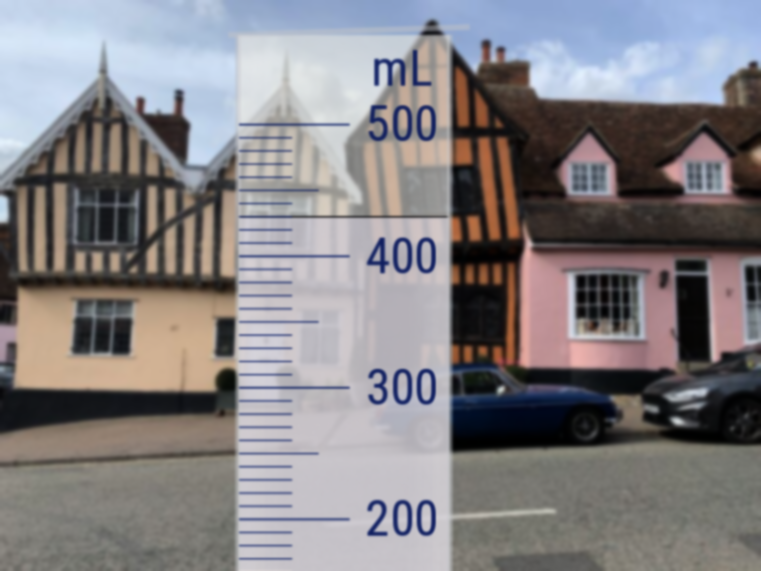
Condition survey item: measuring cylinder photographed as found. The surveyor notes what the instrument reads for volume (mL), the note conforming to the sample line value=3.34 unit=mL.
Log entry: value=430 unit=mL
